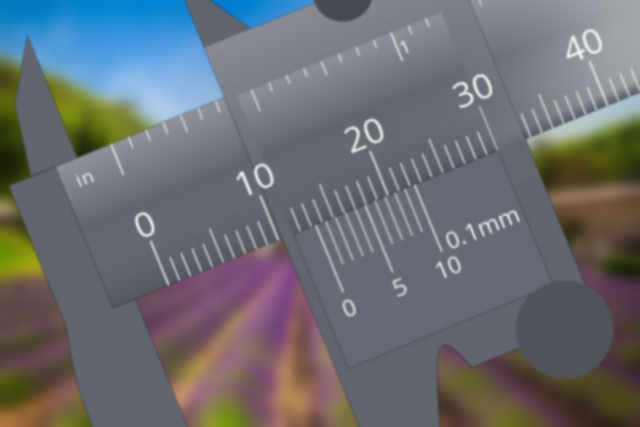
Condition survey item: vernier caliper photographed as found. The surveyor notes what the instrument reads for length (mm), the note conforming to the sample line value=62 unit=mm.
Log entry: value=13.4 unit=mm
